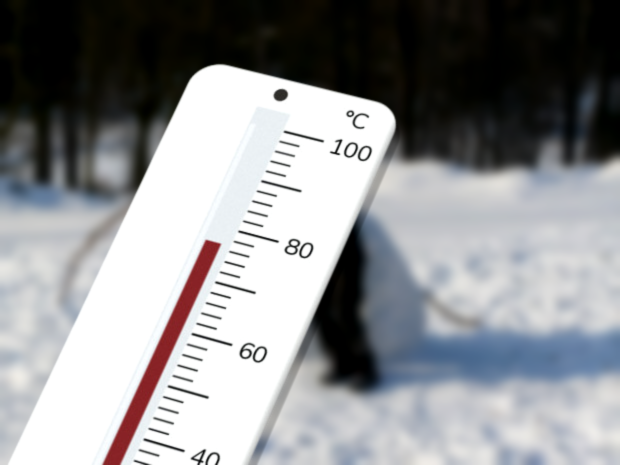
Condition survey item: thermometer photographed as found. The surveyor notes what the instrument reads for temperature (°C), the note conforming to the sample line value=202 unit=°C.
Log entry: value=77 unit=°C
